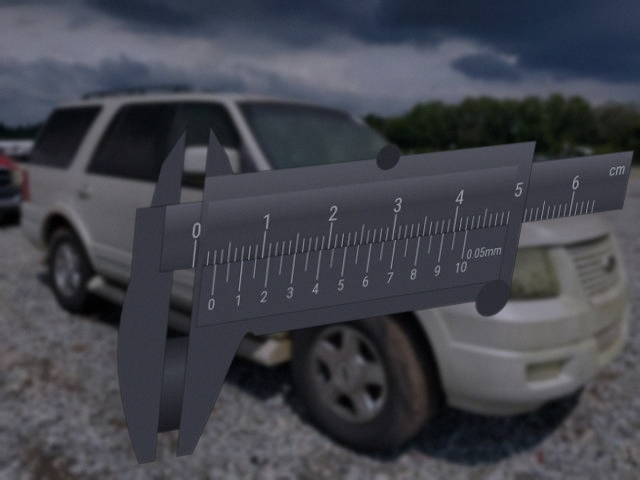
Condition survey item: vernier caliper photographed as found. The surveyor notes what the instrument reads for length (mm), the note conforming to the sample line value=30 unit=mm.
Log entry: value=3.2 unit=mm
